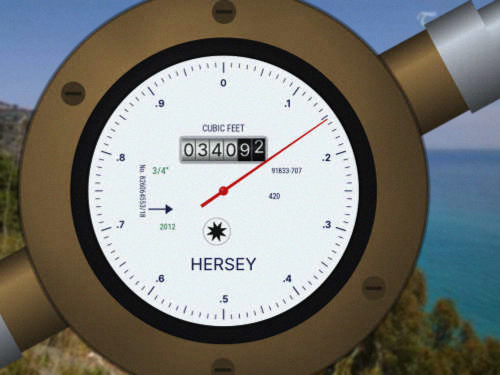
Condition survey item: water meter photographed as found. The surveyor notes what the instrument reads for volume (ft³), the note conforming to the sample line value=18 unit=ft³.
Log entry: value=34092.15 unit=ft³
